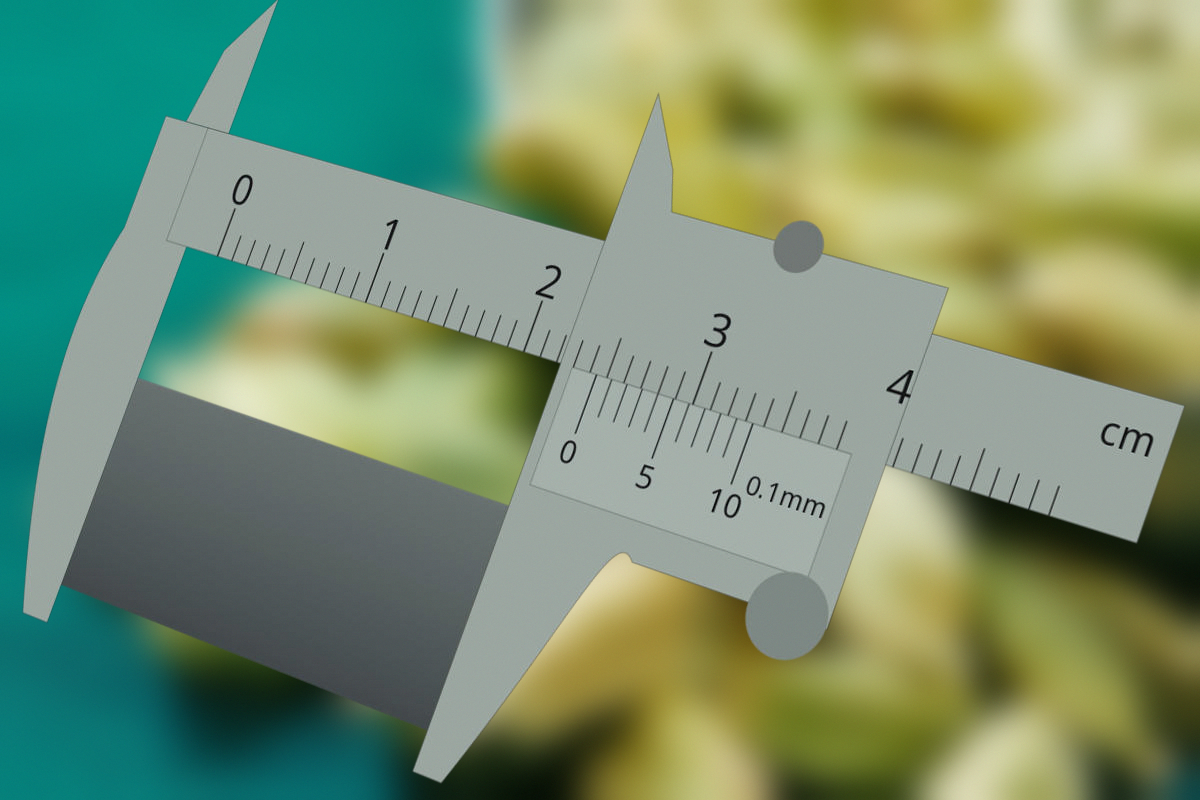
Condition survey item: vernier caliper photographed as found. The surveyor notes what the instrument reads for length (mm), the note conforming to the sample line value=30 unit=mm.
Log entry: value=24.4 unit=mm
